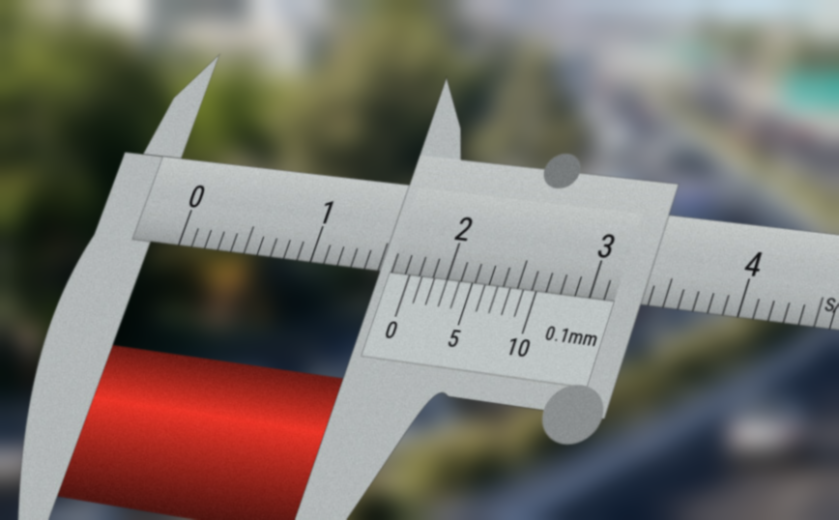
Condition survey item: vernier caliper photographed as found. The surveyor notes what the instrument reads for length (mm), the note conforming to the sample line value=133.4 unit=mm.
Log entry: value=17.3 unit=mm
